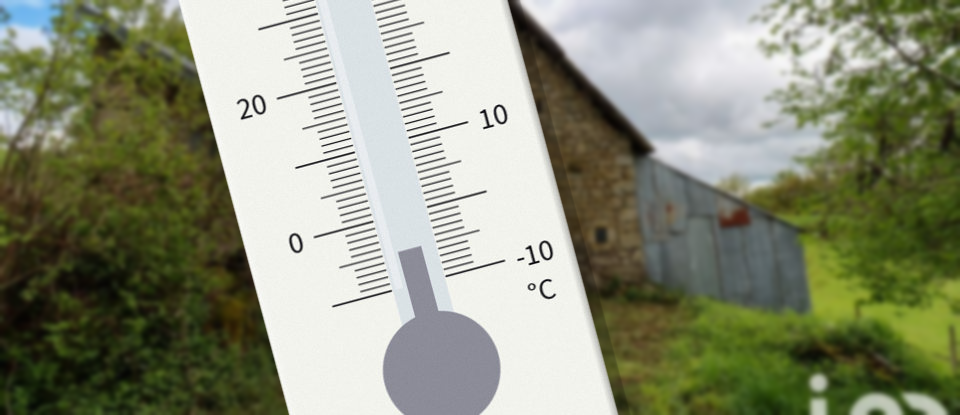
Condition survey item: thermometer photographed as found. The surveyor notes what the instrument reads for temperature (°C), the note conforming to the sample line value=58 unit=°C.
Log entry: value=-5 unit=°C
